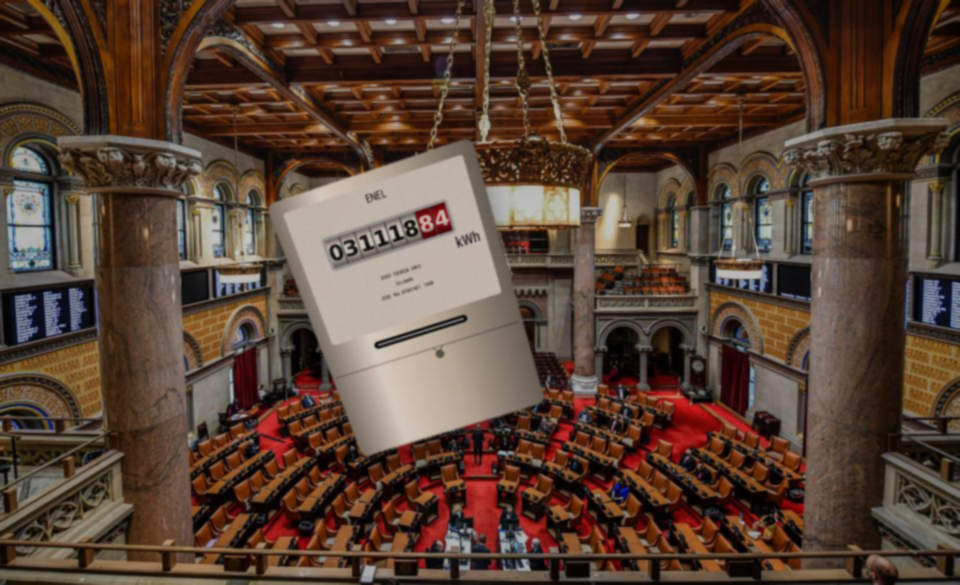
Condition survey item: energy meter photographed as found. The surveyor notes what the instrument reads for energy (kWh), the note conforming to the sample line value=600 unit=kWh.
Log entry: value=31118.84 unit=kWh
